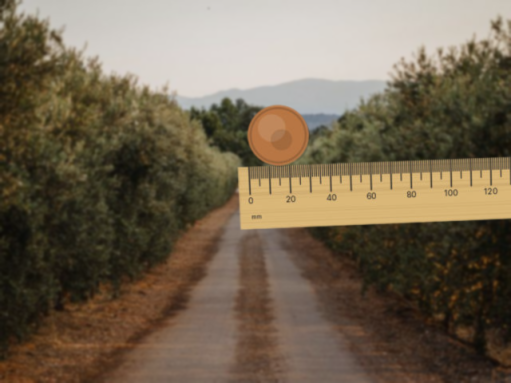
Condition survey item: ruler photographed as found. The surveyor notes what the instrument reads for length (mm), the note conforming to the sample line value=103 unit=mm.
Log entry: value=30 unit=mm
